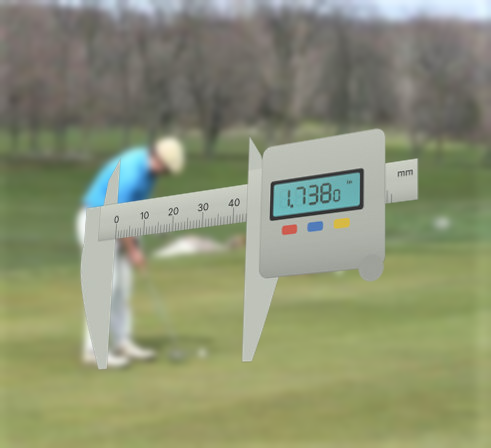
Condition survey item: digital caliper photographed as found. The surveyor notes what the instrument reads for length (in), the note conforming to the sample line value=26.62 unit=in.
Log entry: value=1.7380 unit=in
